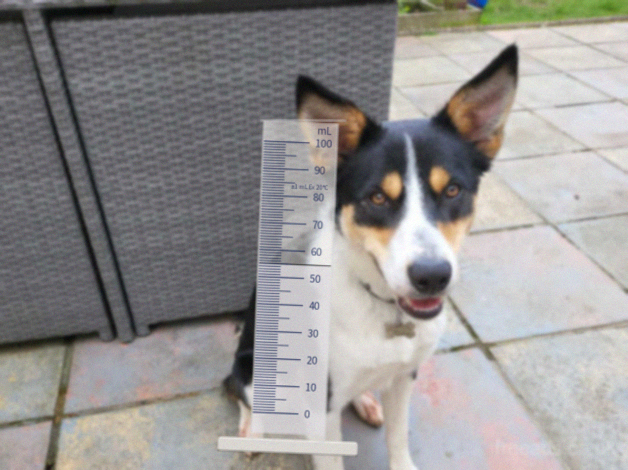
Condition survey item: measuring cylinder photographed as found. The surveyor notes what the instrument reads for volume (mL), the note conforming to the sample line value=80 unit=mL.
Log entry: value=55 unit=mL
